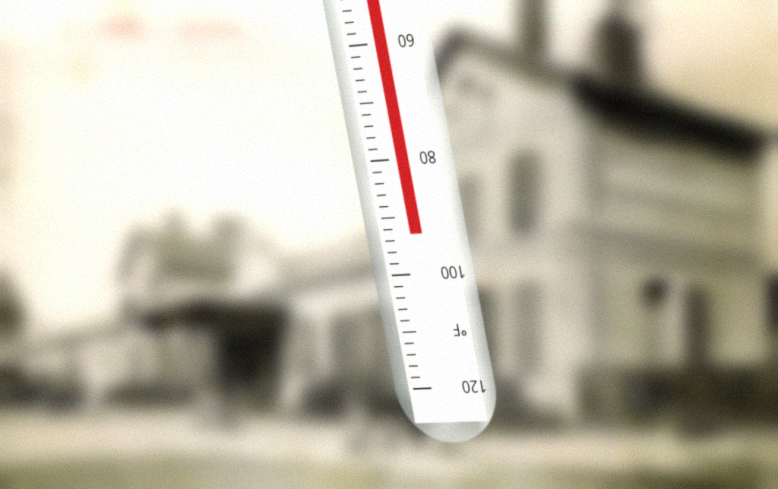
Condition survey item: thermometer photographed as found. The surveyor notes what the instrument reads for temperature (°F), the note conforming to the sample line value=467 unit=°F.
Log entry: value=93 unit=°F
